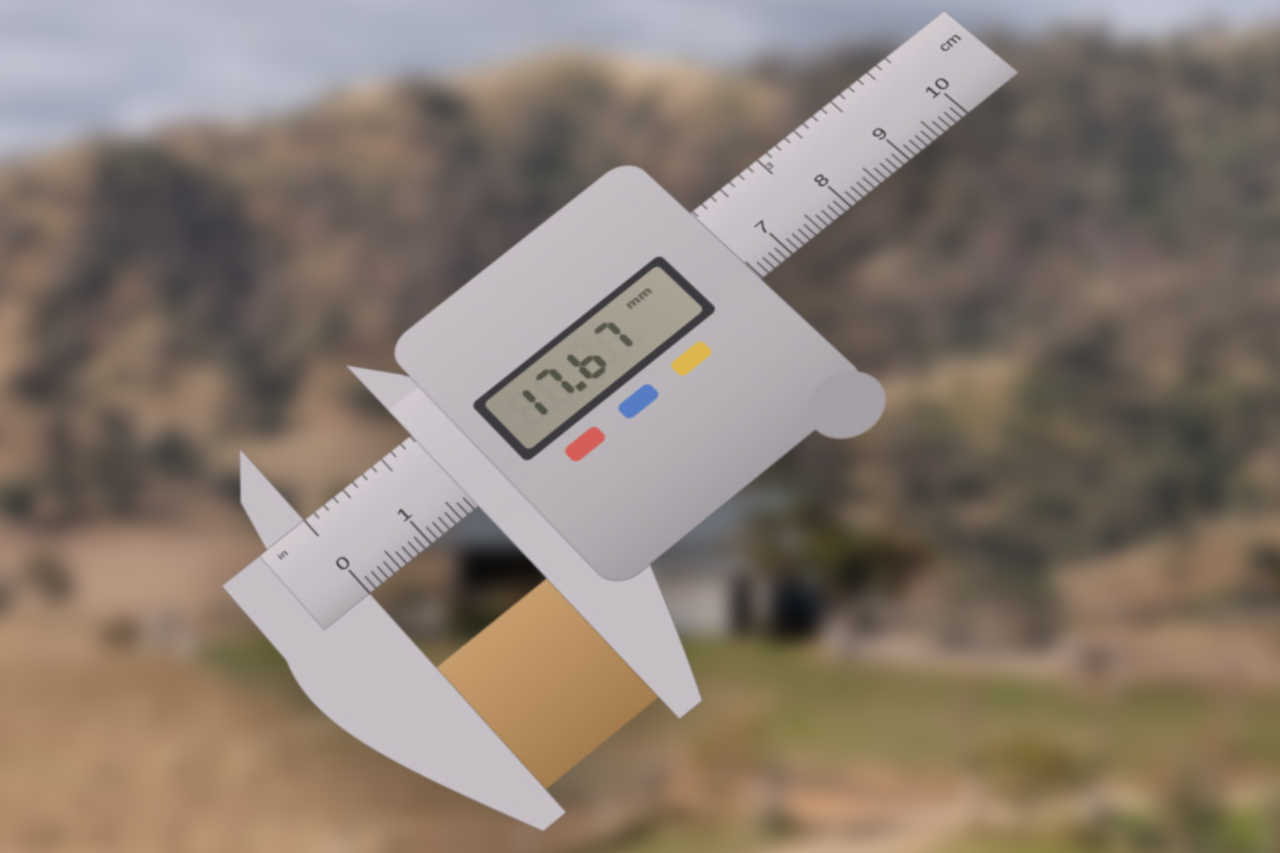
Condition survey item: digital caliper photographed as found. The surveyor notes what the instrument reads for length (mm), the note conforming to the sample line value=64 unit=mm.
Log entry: value=17.67 unit=mm
